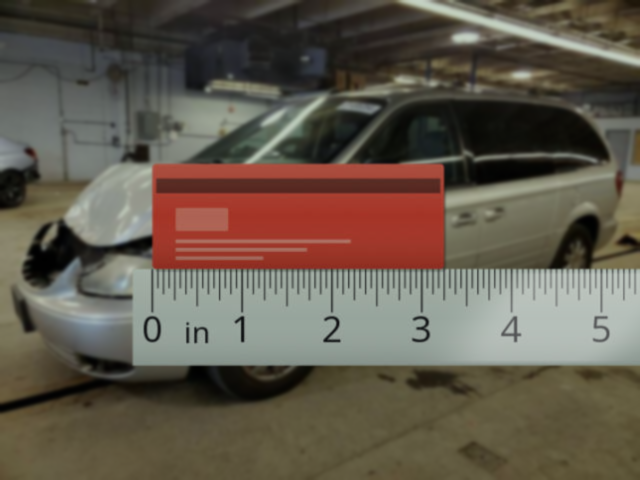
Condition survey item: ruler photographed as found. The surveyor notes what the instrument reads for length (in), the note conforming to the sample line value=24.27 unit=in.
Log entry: value=3.25 unit=in
